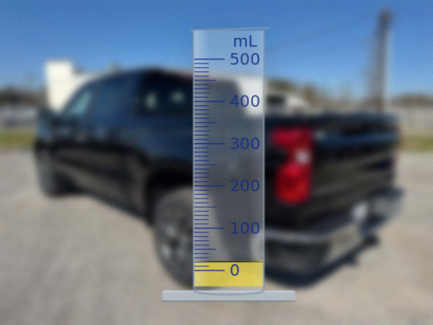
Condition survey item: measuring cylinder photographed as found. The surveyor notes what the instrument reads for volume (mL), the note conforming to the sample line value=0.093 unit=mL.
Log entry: value=20 unit=mL
